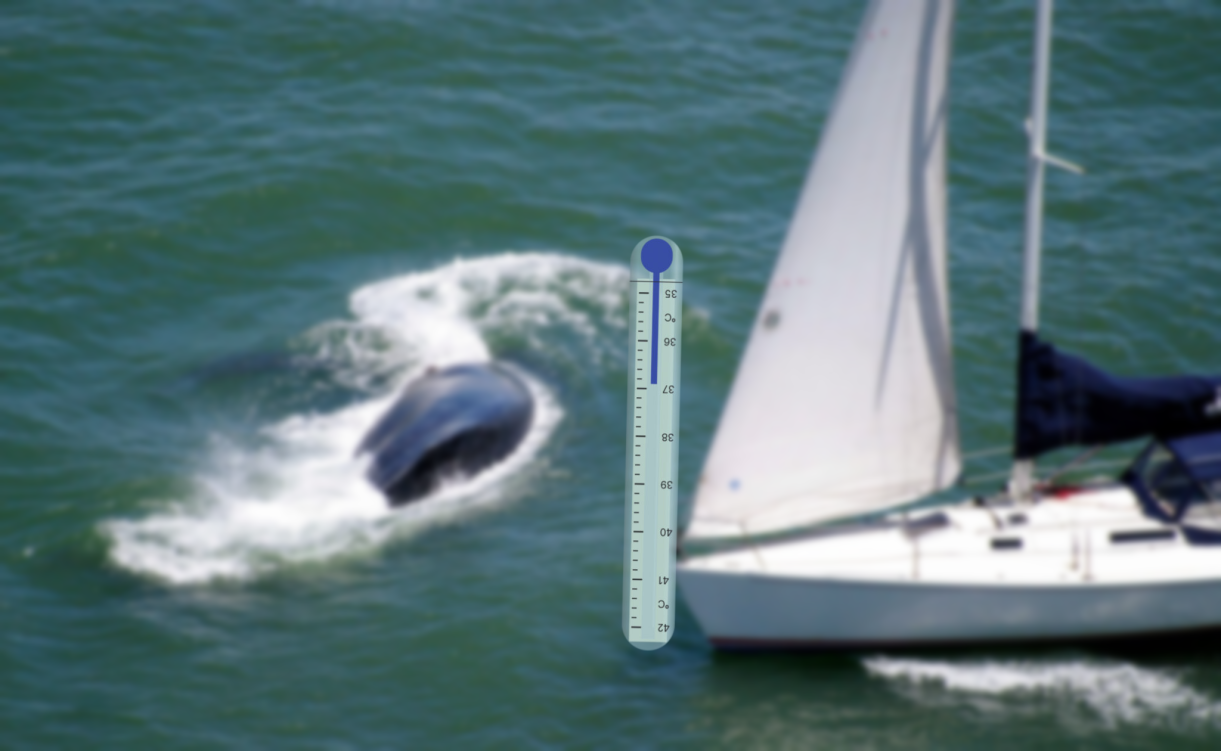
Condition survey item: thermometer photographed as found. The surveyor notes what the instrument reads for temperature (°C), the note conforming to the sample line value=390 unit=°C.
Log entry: value=36.9 unit=°C
